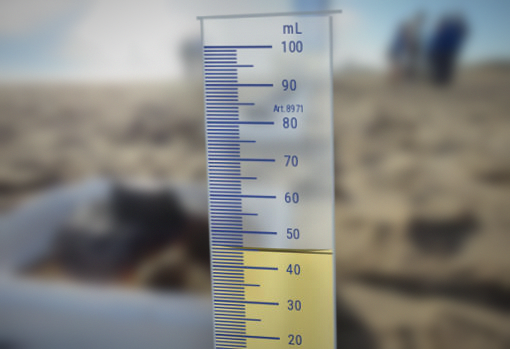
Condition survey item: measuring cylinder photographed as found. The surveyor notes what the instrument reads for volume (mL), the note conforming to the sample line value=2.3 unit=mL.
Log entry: value=45 unit=mL
